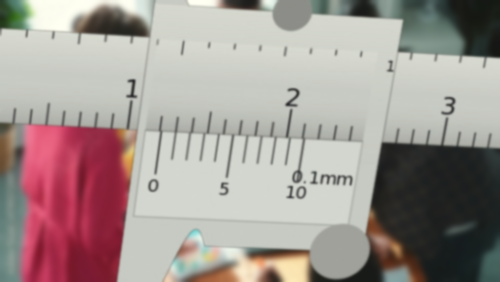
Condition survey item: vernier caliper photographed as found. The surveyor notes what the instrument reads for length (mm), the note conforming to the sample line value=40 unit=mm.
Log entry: value=12.1 unit=mm
